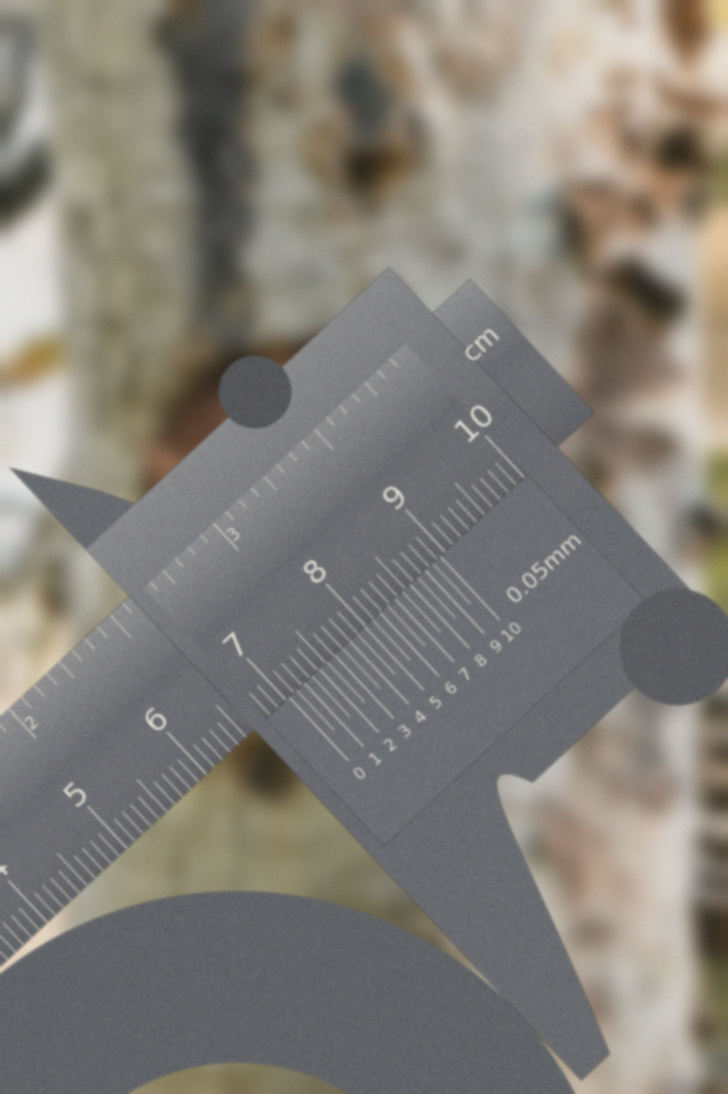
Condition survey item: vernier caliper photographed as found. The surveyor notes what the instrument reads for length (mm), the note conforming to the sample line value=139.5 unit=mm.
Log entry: value=70.4 unit=mm
